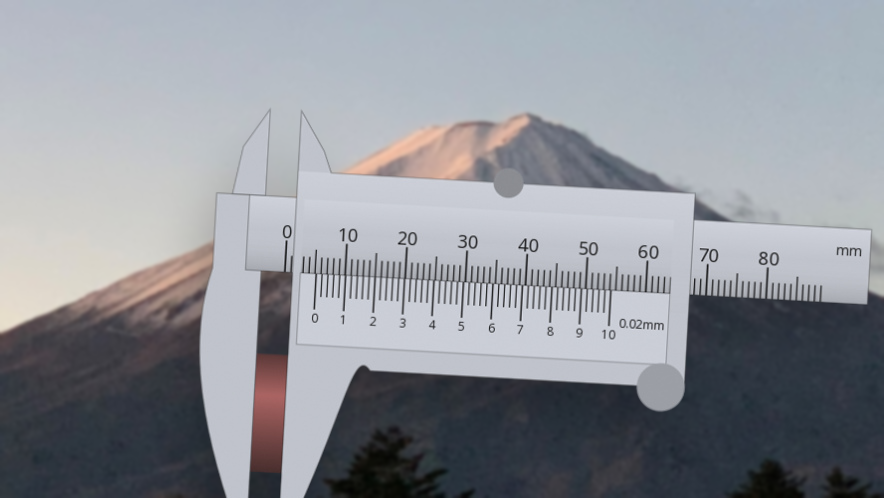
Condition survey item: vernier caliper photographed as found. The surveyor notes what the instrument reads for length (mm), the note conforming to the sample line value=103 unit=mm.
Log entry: value=5.2 unit=mm
